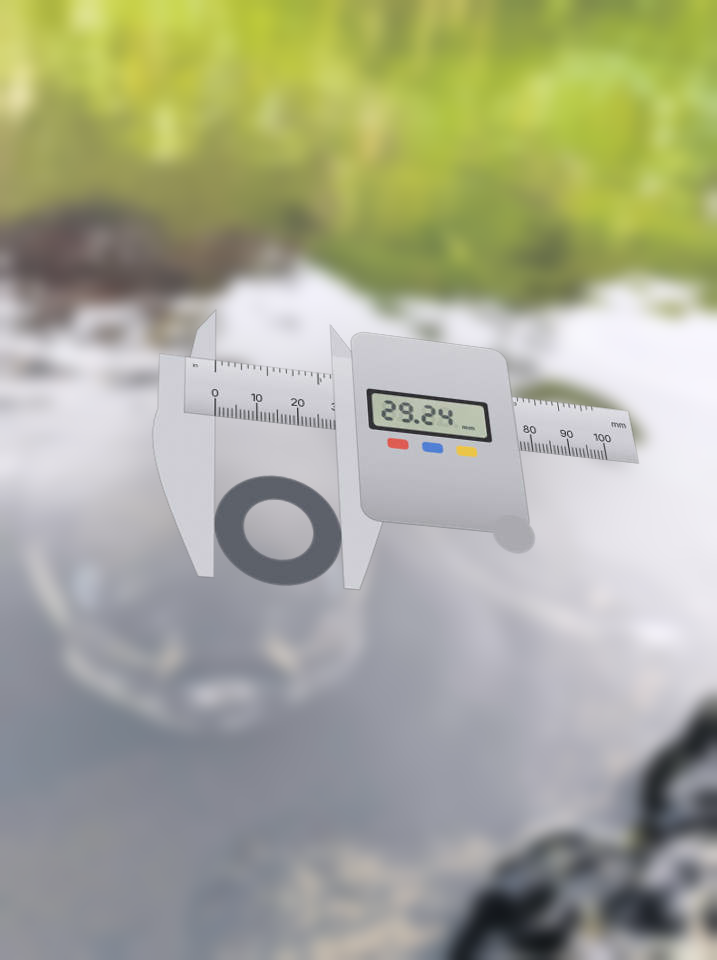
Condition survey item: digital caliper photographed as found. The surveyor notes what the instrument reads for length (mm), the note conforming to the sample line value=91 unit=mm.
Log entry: value=29.24 unit=mm
